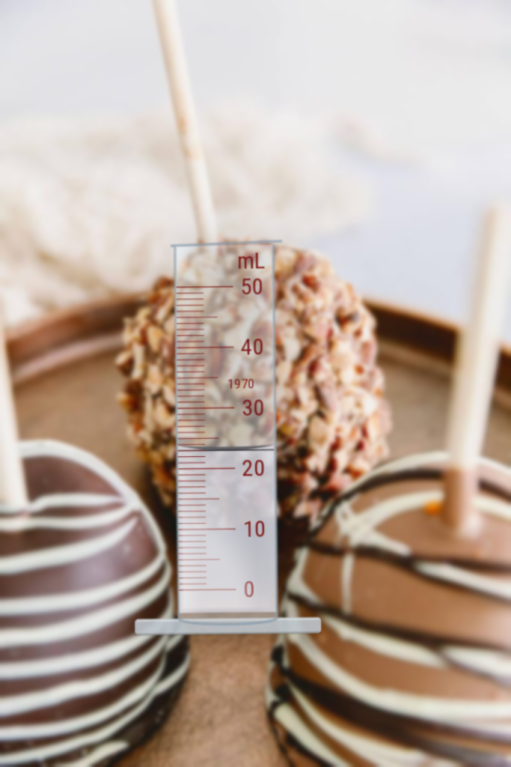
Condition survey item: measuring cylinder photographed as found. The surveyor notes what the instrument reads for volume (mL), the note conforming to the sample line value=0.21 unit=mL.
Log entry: value=23 unit=mL
